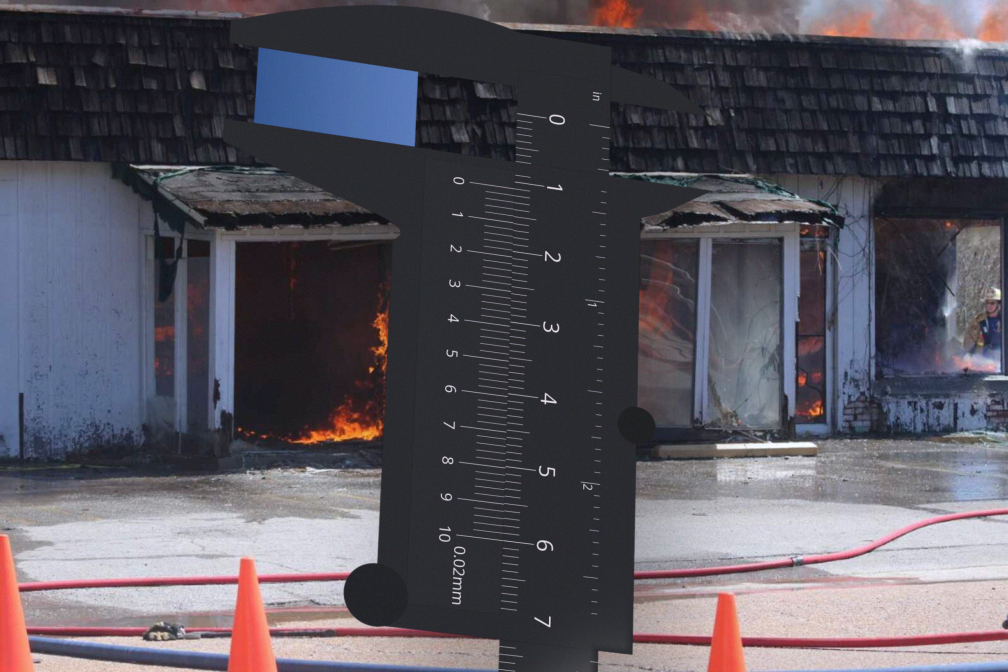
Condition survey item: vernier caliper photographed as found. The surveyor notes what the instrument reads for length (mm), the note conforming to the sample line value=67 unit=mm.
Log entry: value=11.0 unit=mm
